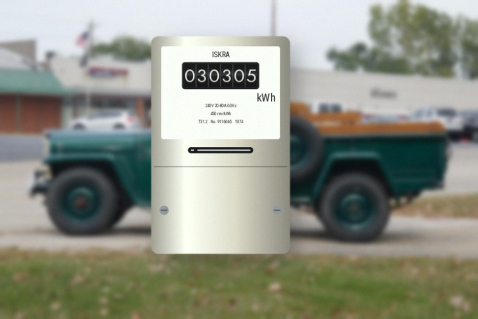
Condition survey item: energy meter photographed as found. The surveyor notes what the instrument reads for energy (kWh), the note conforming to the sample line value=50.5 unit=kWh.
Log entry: value=30305 unit=kWh
